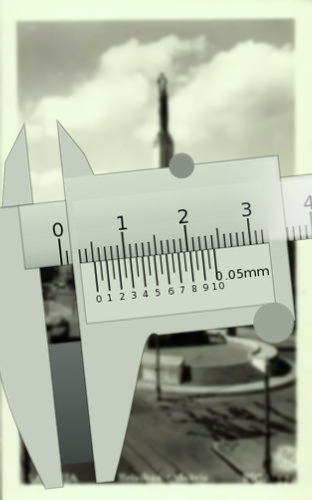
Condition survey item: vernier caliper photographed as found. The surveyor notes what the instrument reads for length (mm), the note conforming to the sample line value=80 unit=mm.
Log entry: value=5.2 unit=mm
